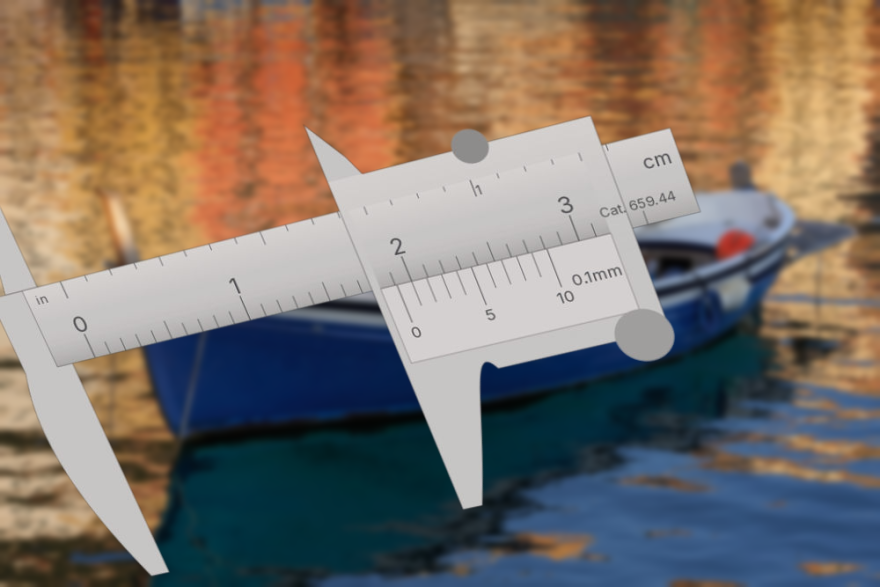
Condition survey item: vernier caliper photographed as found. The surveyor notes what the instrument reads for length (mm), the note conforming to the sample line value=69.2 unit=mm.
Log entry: value=19.1 unit=mm
